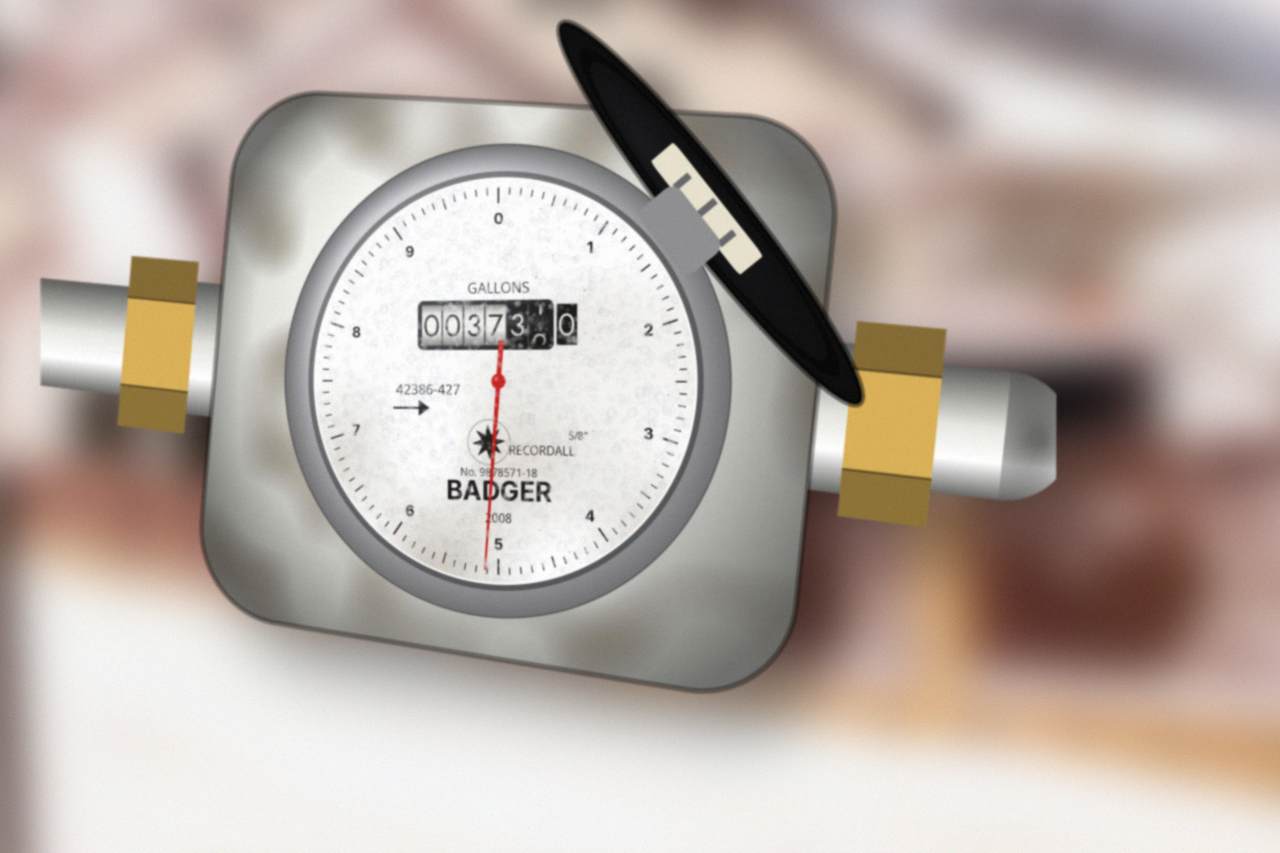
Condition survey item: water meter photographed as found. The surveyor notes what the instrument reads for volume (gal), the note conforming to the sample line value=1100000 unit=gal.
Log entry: value=37315.1 unit=gal
